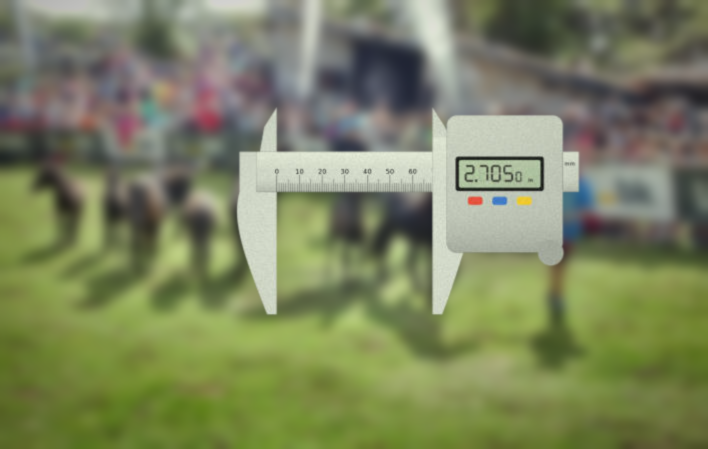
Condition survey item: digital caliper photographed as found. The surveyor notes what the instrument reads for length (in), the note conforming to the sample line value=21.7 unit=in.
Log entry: value=2.7050 unit=in
